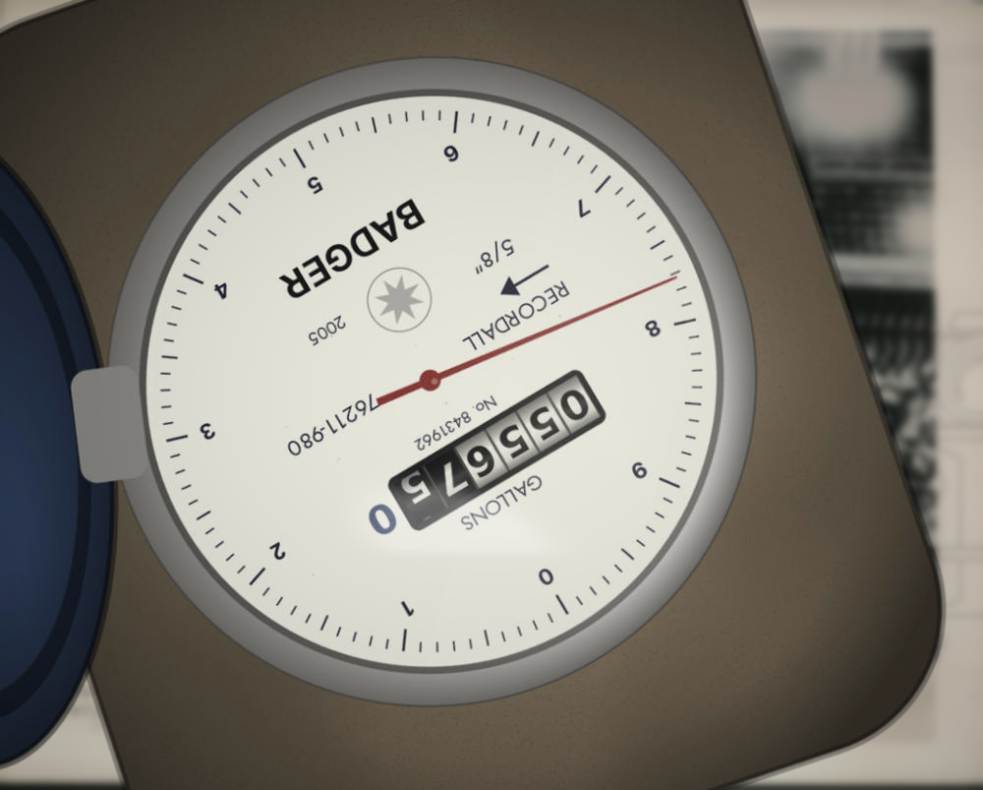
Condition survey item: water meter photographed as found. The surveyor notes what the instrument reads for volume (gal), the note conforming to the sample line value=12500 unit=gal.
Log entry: value=556747.7 unit=gal
